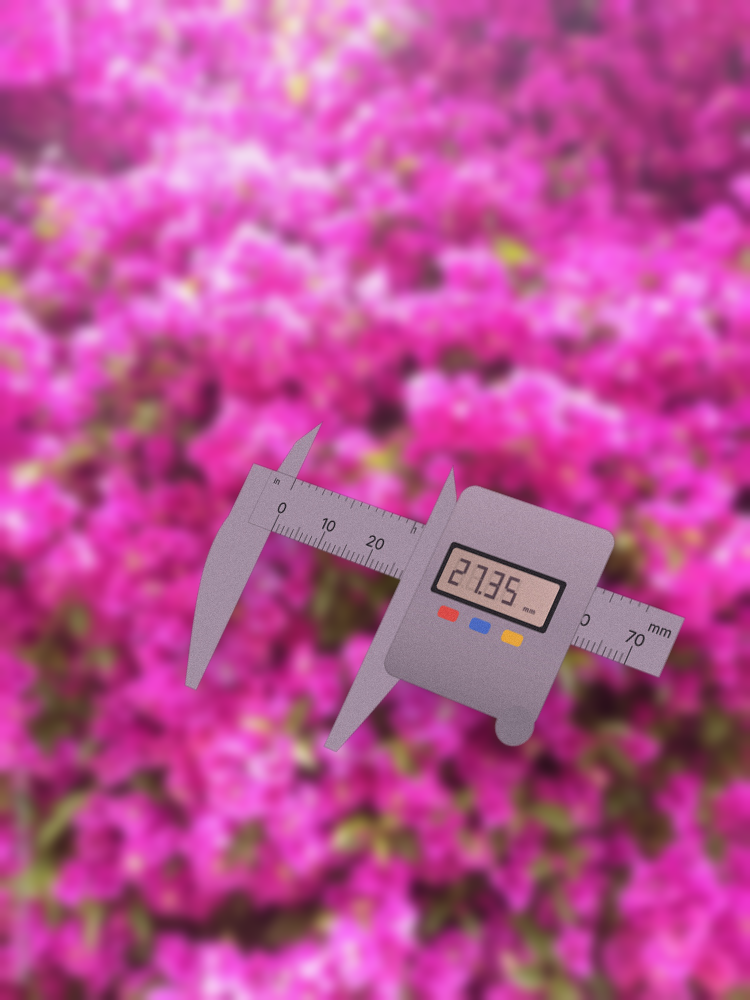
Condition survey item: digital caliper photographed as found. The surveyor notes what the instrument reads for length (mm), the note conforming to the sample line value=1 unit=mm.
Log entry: value=27.35 unit=mm
